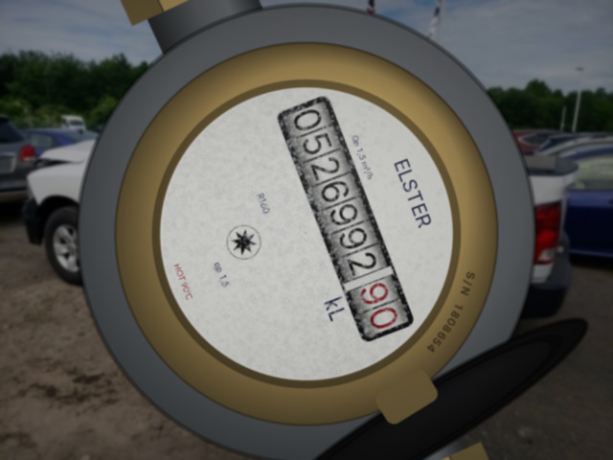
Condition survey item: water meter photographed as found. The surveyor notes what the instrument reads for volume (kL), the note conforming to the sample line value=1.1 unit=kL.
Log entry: value=526992.90 unit=kL
